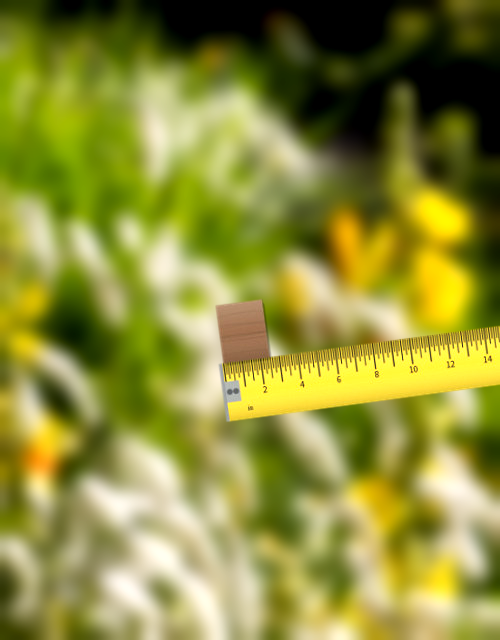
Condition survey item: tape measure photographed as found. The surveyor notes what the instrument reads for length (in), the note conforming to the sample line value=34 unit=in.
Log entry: value=2.5 unit=in
